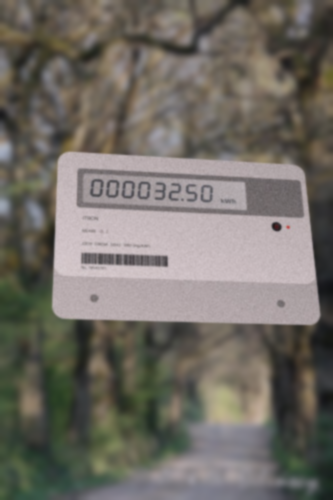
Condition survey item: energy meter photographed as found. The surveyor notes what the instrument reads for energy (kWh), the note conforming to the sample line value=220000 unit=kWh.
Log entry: value=32.50 unit=kWh
